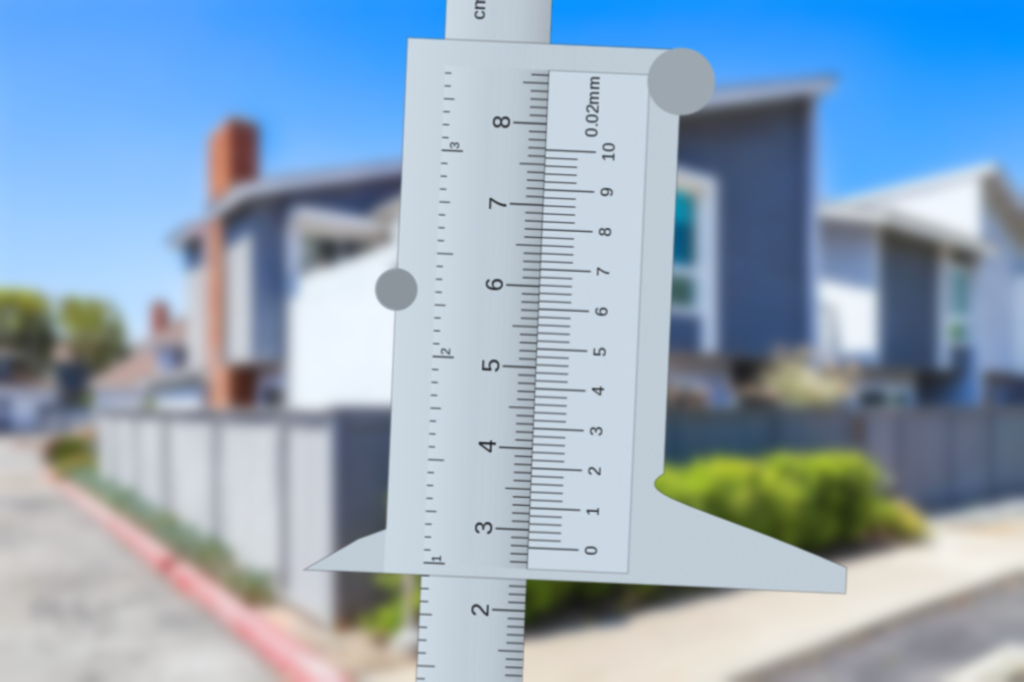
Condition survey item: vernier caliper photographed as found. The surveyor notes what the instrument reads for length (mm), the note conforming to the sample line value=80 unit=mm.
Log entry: value=27.8 unit=mm
